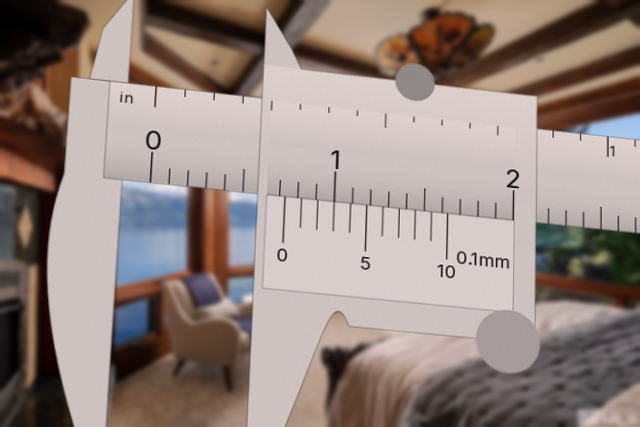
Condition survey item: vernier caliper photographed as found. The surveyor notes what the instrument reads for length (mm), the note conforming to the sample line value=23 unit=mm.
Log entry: value=7.3 unit=mm
